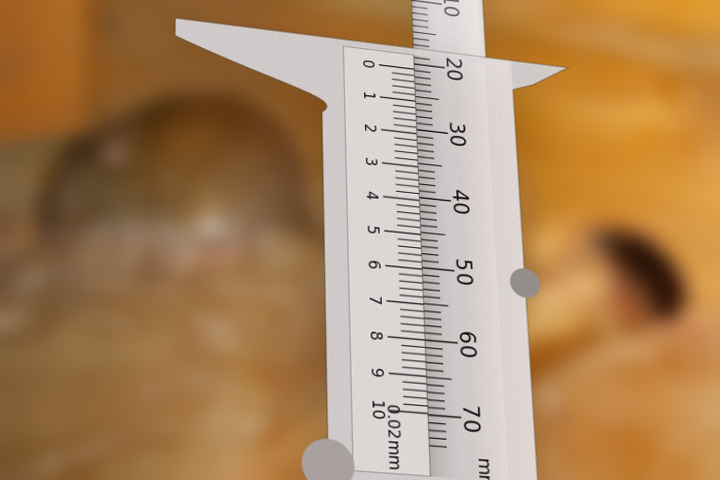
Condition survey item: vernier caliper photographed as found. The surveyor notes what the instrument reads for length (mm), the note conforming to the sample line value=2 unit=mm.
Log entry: value=20.8 unit=mm
